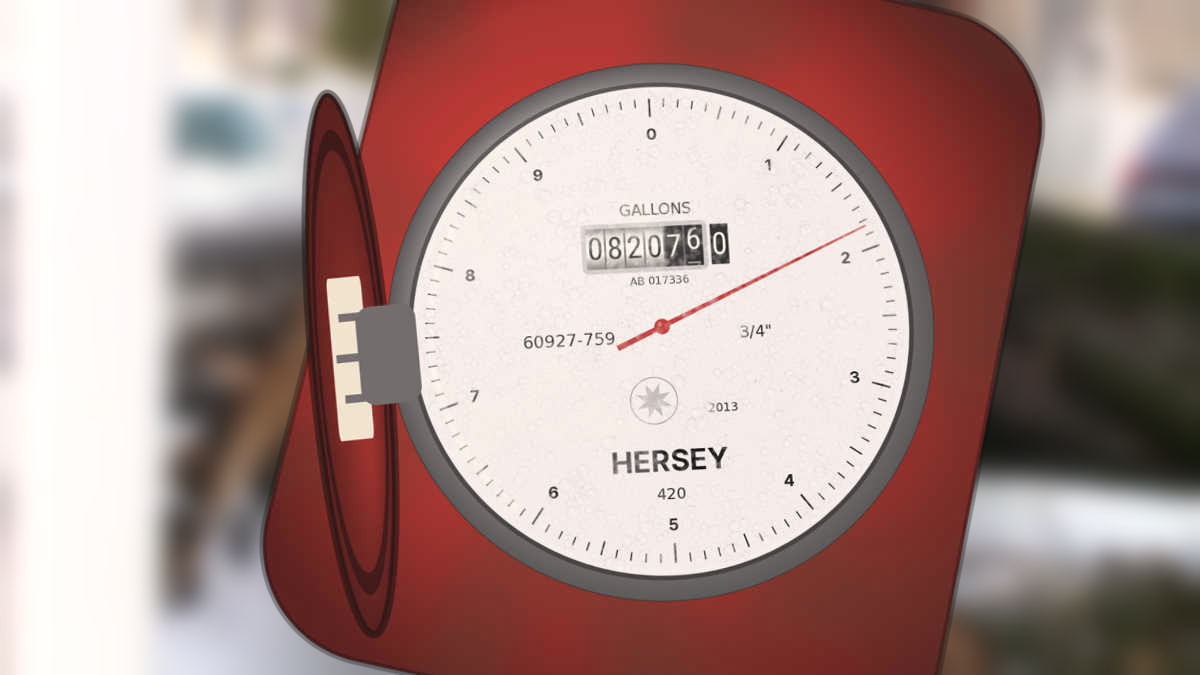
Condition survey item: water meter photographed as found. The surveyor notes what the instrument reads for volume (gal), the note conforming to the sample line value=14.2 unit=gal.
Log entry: value=820761.8 unit=gal
